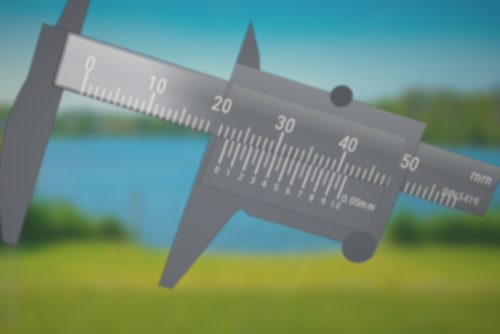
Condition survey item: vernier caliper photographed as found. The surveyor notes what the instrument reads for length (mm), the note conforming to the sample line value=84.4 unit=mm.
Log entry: value=22.5 unit=mm
